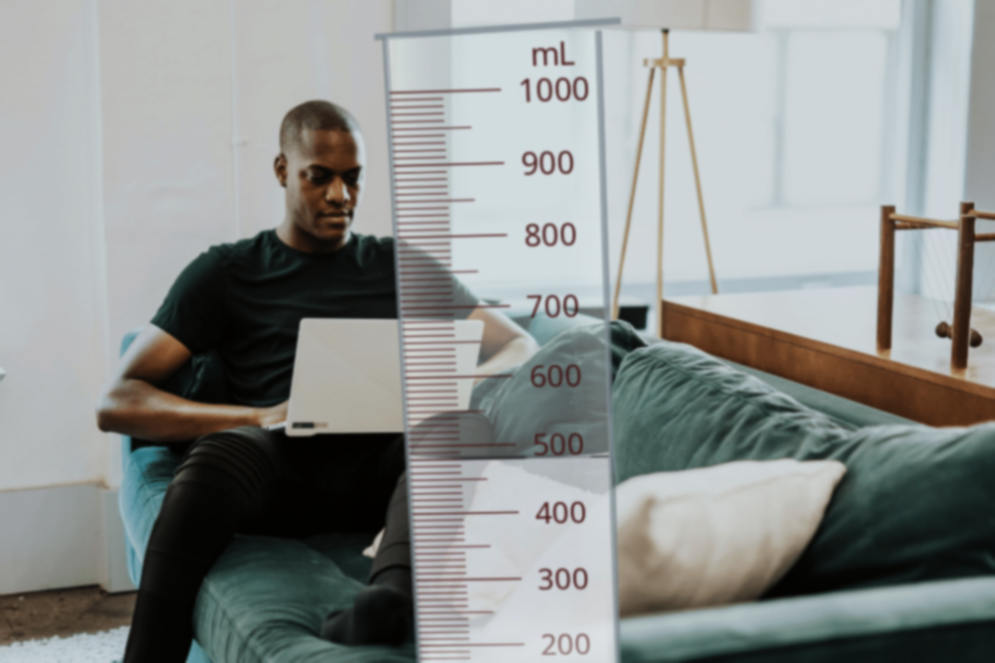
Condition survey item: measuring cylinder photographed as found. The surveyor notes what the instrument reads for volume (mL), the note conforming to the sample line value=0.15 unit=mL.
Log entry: value=480 unit=mL
